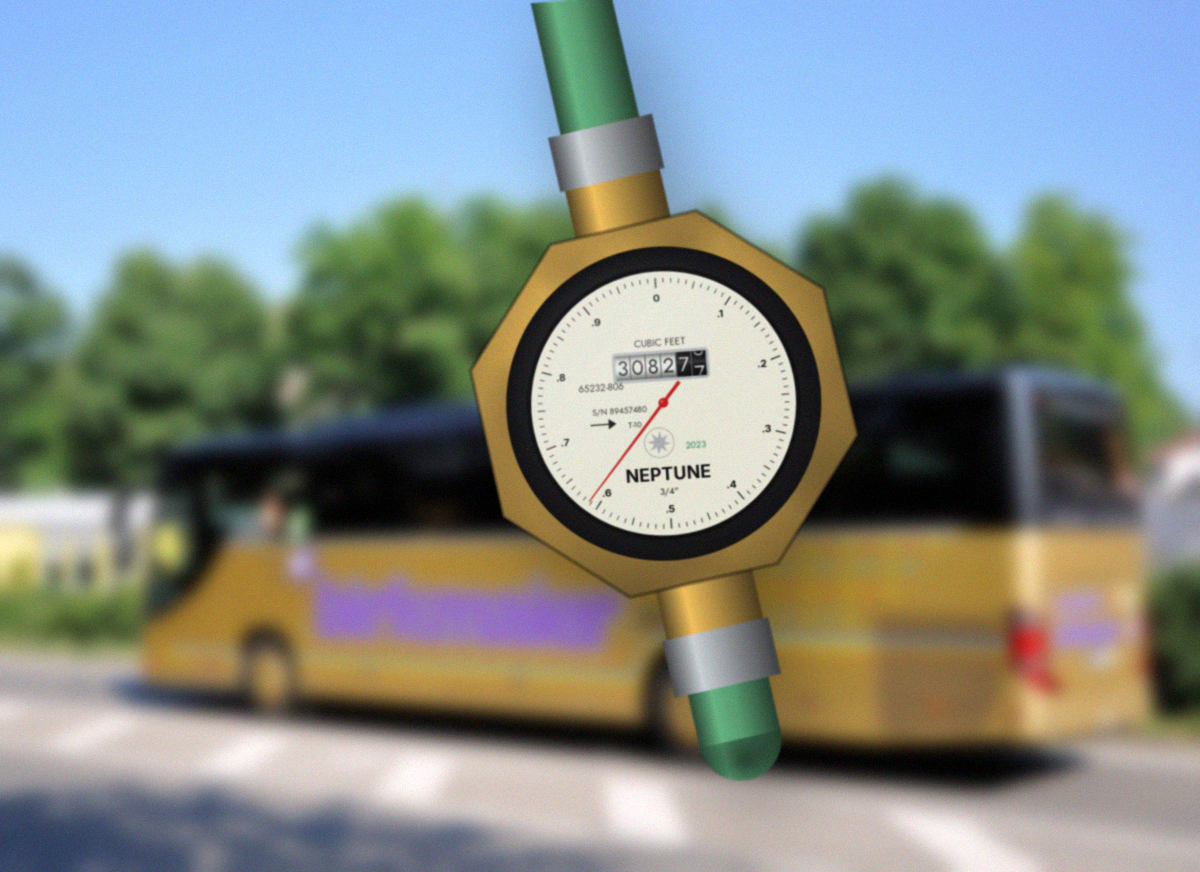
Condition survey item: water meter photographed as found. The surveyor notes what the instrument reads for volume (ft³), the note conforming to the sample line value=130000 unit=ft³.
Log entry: value=308276.61 unit=ft³
